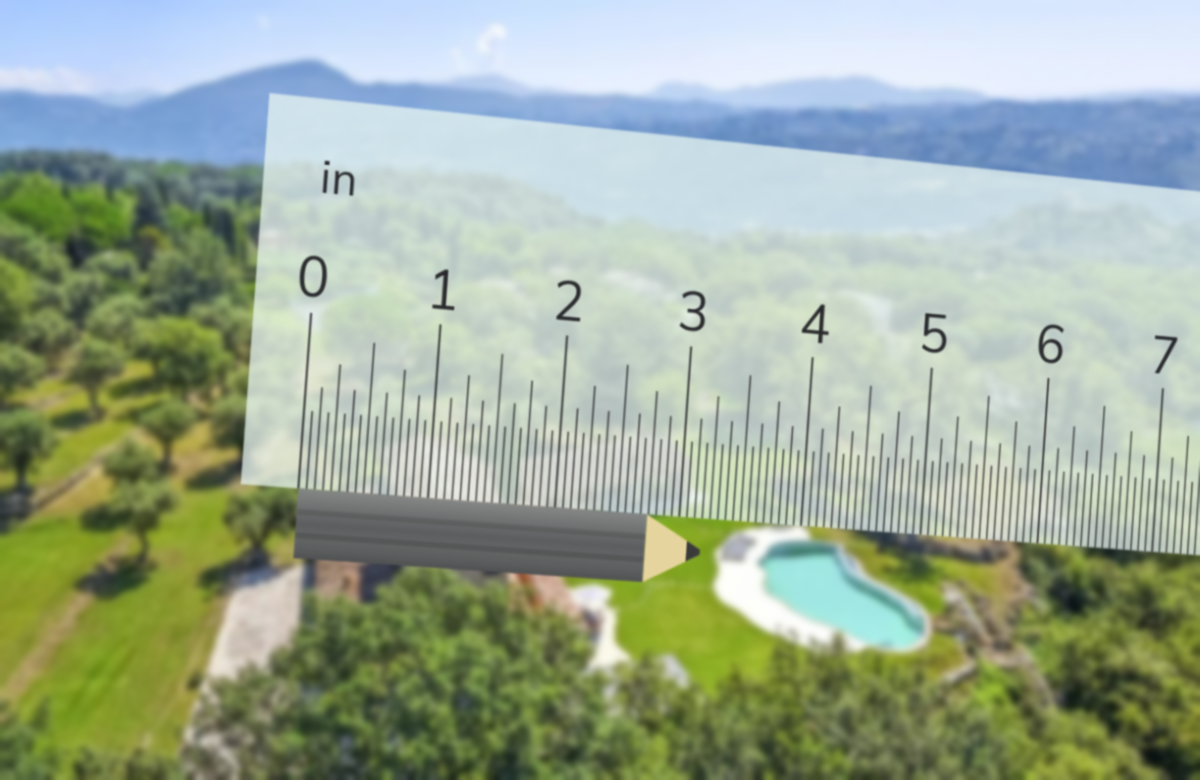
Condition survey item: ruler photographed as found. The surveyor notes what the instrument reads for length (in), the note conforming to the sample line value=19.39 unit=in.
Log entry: value=3.1875 unit=in
